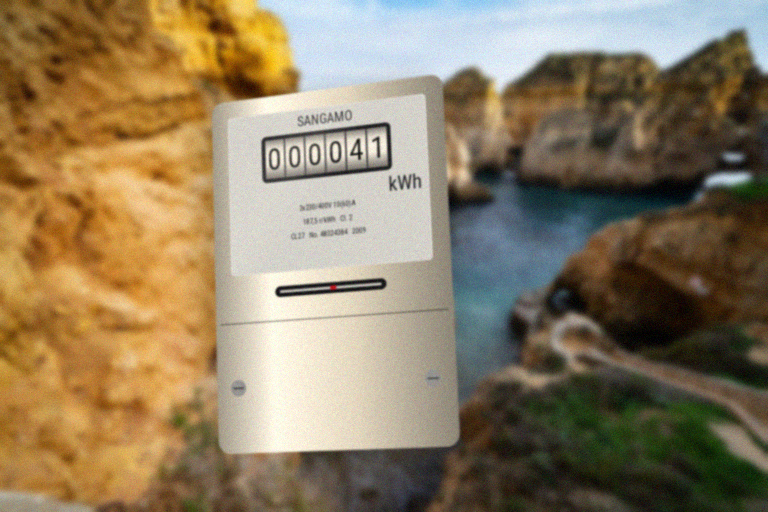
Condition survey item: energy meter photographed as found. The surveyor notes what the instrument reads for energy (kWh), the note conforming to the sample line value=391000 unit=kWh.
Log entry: value=41 unit=kWh
